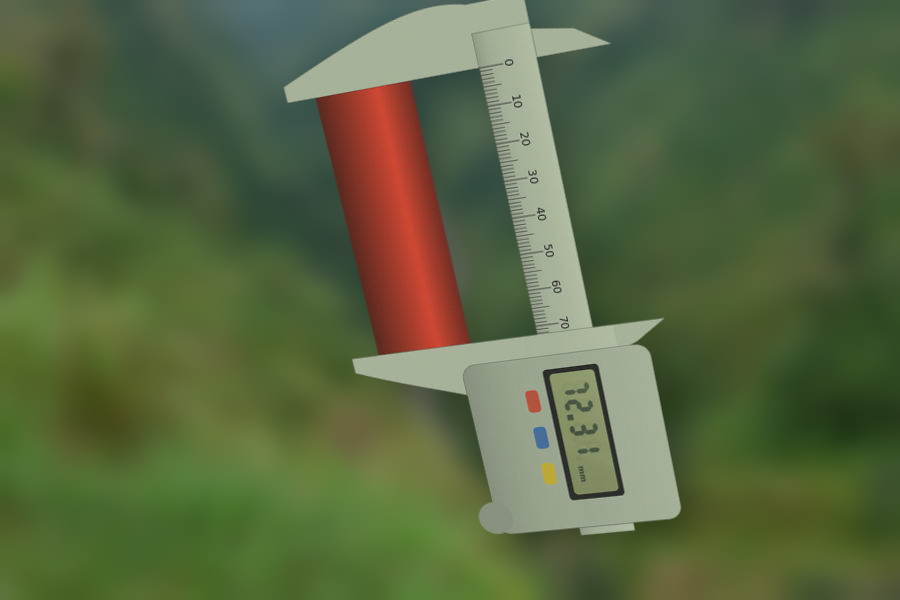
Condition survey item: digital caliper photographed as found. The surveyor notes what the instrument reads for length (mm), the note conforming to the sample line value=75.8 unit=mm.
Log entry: value=72.31 unit=mm
